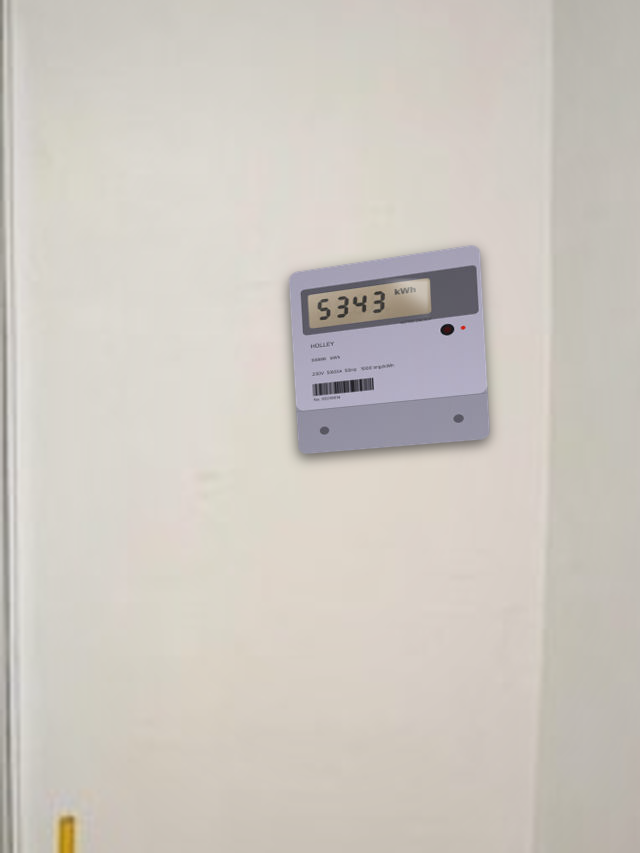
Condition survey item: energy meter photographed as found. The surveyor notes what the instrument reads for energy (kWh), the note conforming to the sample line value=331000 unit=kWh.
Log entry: value=5343 unit=kWh
